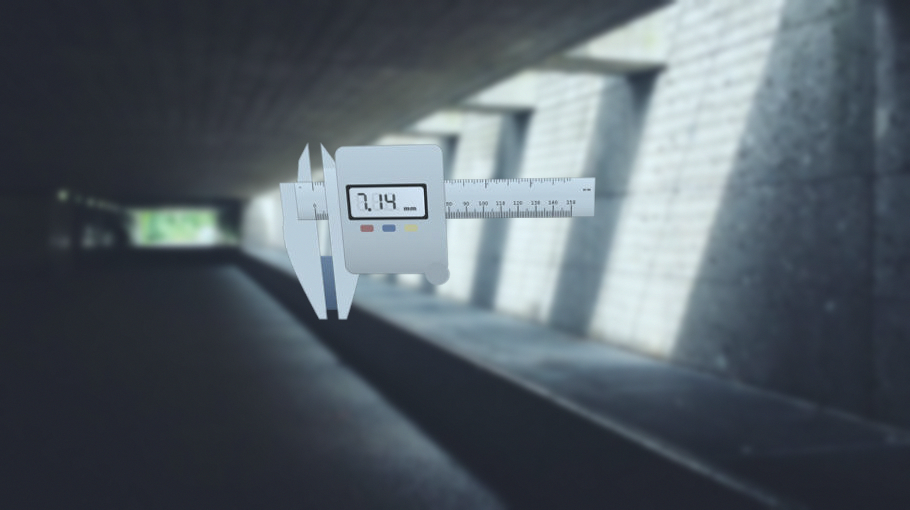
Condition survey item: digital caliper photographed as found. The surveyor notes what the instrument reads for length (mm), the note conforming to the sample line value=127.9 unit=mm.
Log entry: value=7.14 unit=mm
